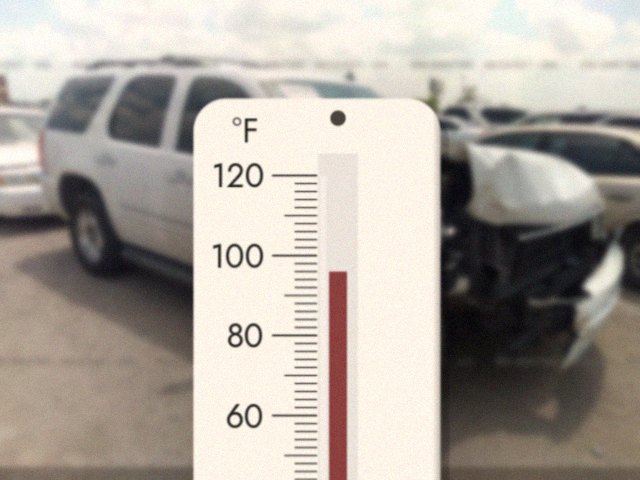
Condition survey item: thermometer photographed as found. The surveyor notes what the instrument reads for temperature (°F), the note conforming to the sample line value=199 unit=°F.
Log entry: value=96 unit=°F
